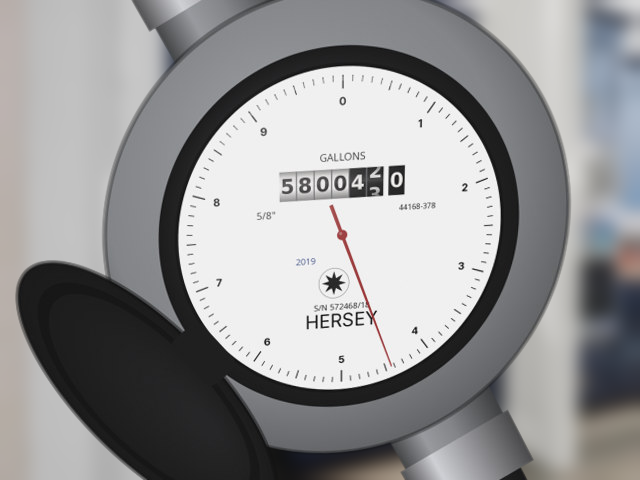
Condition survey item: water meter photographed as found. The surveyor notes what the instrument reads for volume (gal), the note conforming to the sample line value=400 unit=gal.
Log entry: value=5800424.4 unit=gal
